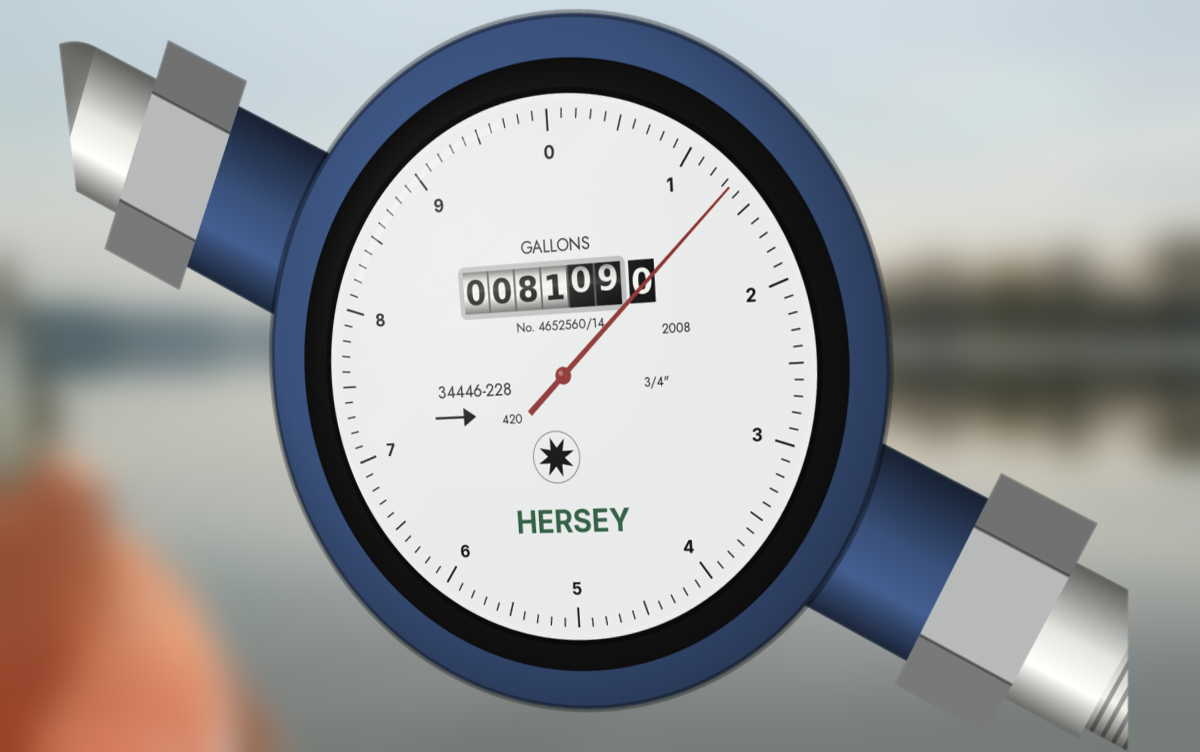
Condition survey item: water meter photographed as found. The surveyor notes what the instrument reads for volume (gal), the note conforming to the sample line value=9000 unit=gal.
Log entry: value=81091.3 unit=gal
